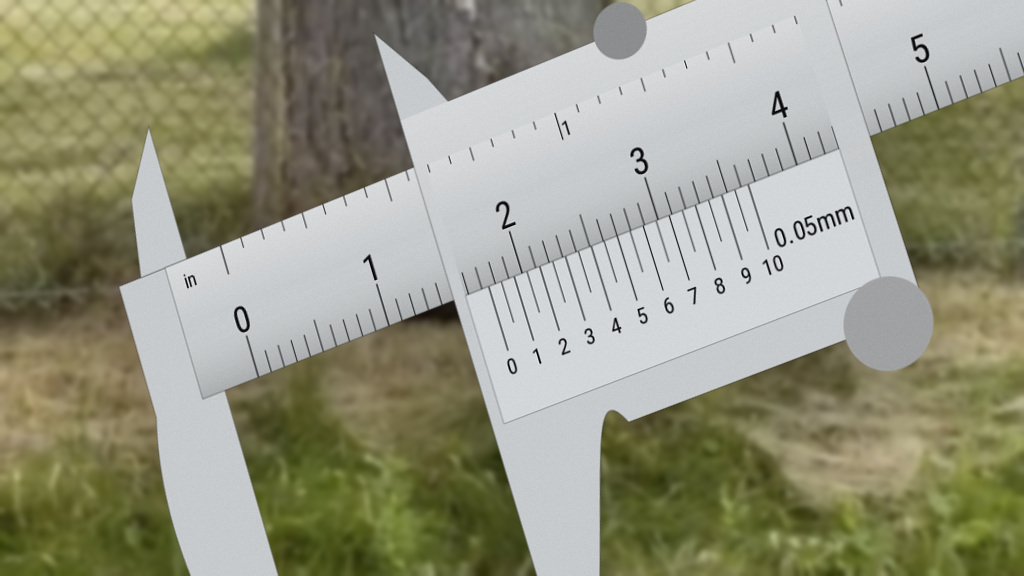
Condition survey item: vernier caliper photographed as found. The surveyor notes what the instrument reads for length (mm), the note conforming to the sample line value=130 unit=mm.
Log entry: value=17.5 unit=mm
